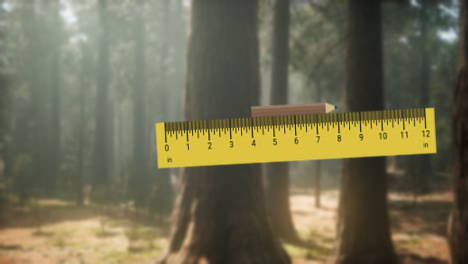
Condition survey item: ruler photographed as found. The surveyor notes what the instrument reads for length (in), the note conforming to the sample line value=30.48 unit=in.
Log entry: value=4 unit=in
